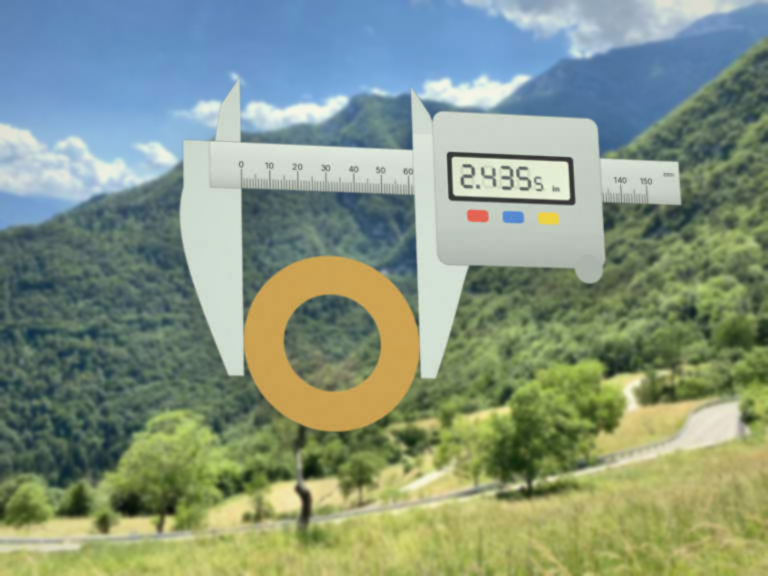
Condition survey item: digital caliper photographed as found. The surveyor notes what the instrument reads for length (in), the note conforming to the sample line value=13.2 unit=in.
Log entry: value=2.4355 unit=in
